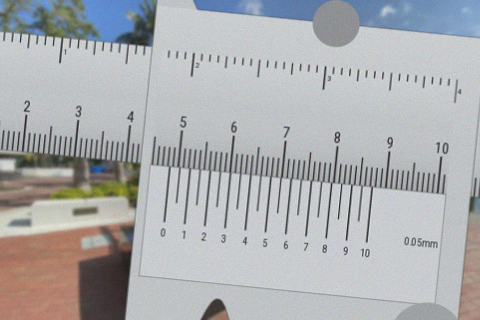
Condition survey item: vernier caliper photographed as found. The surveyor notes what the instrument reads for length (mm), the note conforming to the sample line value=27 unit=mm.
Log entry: value=48.4 unit=mm
